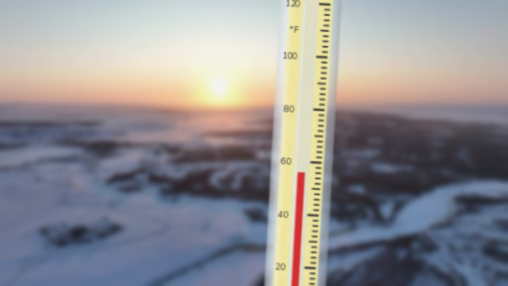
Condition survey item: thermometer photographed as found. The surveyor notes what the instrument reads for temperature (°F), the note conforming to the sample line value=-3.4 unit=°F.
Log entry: value=56 unit=°F
